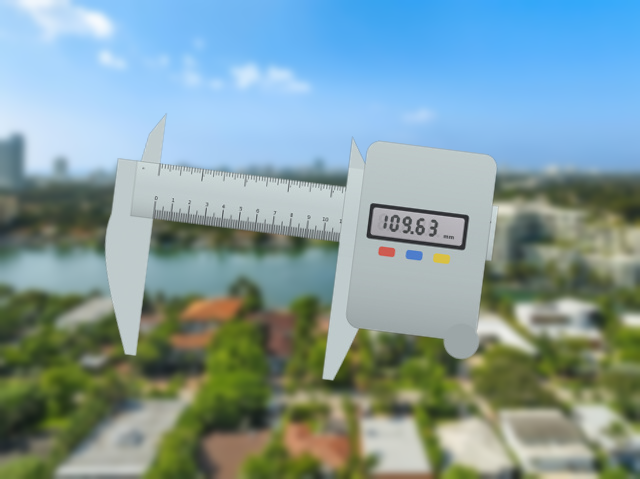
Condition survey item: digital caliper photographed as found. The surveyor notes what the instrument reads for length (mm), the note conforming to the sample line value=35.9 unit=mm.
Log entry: value=109.63 unit=mm
